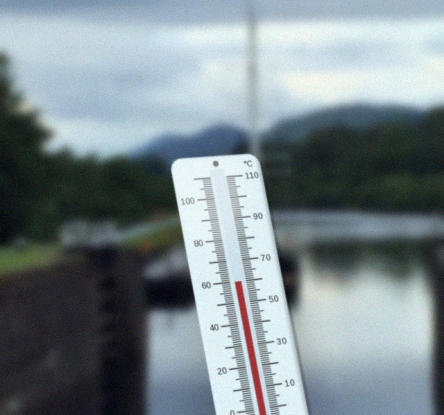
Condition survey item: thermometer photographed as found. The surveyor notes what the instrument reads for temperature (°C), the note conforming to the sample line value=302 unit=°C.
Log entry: value=60 unit=°C
